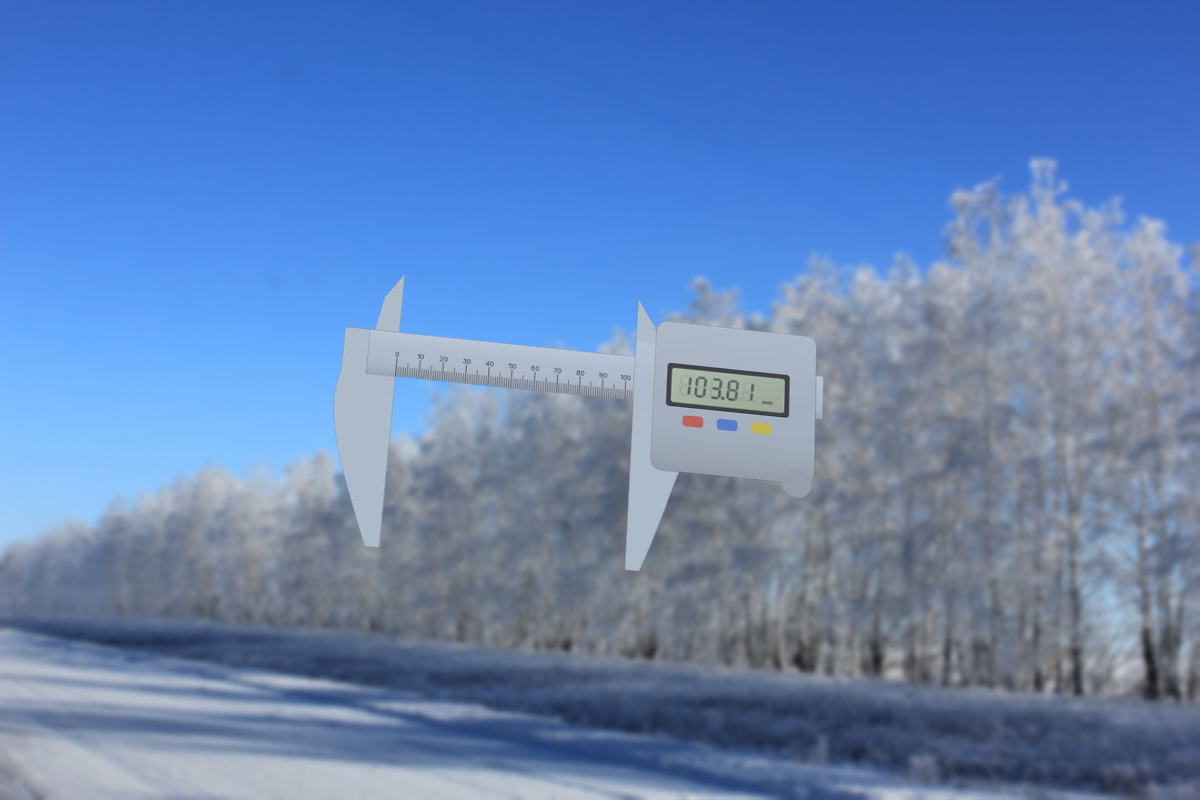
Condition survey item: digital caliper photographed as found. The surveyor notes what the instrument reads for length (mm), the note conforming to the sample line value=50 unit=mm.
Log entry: value=103.81 unit=mm
